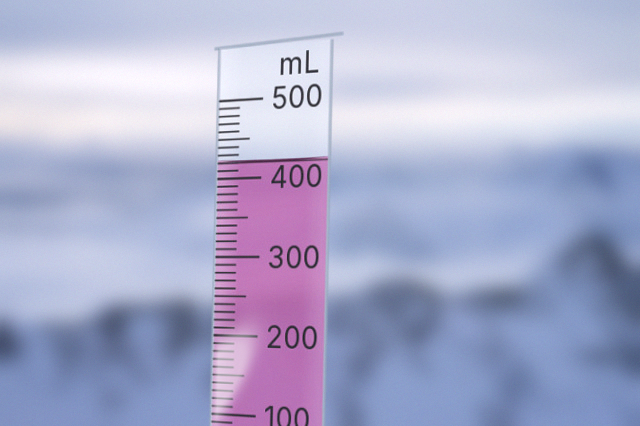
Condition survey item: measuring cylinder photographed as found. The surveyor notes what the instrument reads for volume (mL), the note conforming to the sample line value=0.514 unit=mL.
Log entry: value=420 unit=mL
